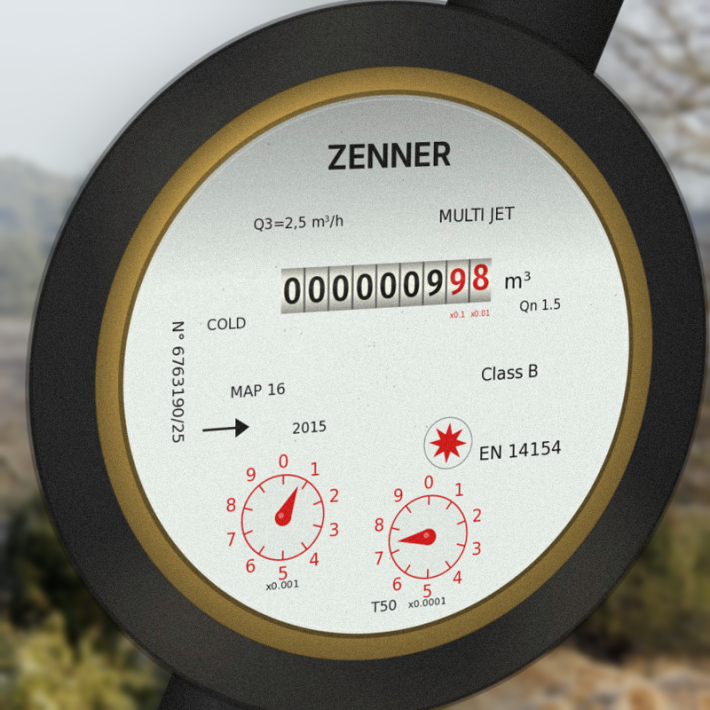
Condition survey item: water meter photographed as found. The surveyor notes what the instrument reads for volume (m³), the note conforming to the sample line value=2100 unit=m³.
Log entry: value=9.9807 unit=m³
